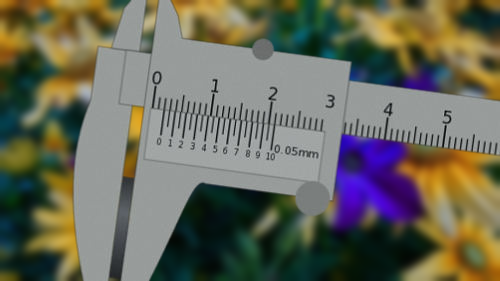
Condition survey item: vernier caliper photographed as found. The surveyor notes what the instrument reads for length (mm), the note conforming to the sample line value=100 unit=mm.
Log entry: value=2.0 unit=mm
